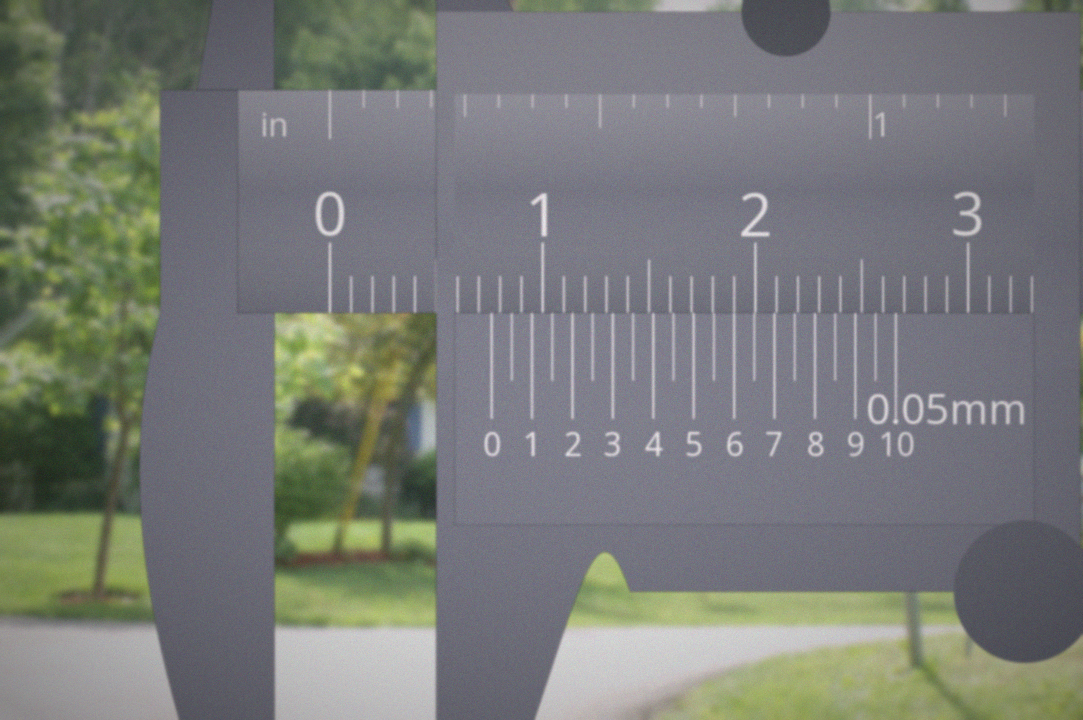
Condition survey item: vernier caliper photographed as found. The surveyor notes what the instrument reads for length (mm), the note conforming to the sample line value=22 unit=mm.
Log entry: value=7.6 unit=mm
